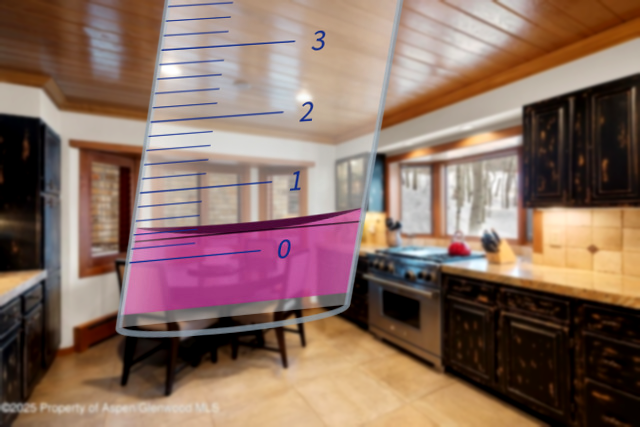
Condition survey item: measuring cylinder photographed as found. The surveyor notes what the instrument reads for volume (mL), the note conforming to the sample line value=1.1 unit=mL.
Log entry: value=0.3 unit=mL
